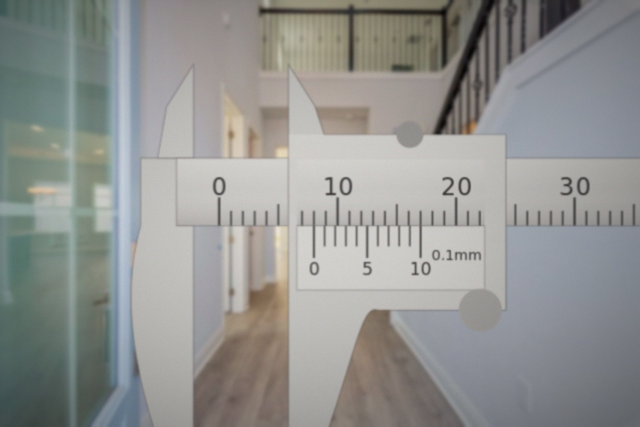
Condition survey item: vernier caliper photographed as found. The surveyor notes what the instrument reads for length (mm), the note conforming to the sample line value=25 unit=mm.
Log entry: value=8.0 unit=mm
